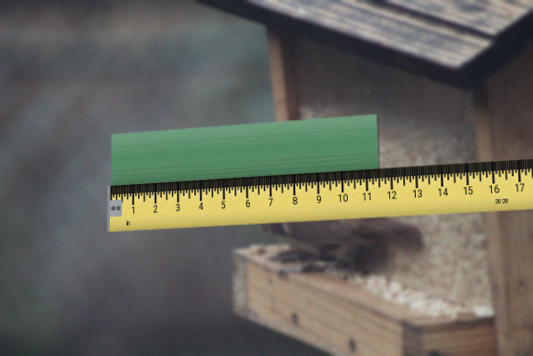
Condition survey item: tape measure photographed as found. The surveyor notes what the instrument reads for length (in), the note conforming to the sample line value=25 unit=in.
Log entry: value=11.5 unit=in
